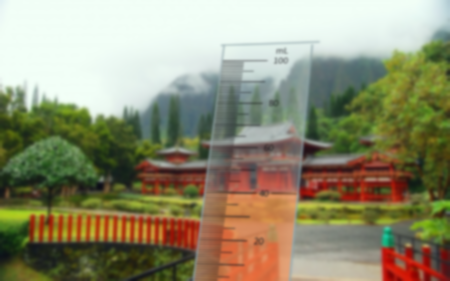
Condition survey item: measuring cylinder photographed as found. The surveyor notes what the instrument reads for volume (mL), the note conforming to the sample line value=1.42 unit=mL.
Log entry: value=40 unit=mL
